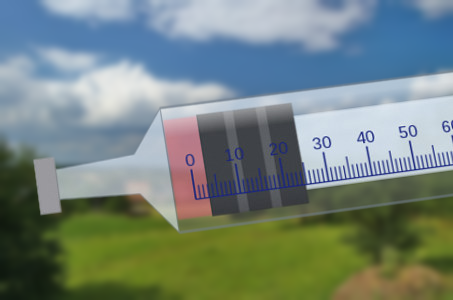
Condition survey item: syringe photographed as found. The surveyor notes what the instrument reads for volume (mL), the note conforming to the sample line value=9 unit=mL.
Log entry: value=3 unit=mL
